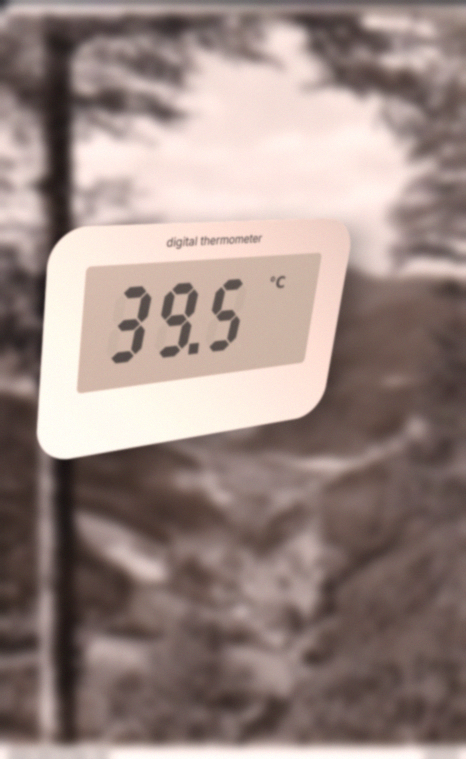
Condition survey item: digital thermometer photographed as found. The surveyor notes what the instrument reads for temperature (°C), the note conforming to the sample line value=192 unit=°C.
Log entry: value=39.5 unit=°C
